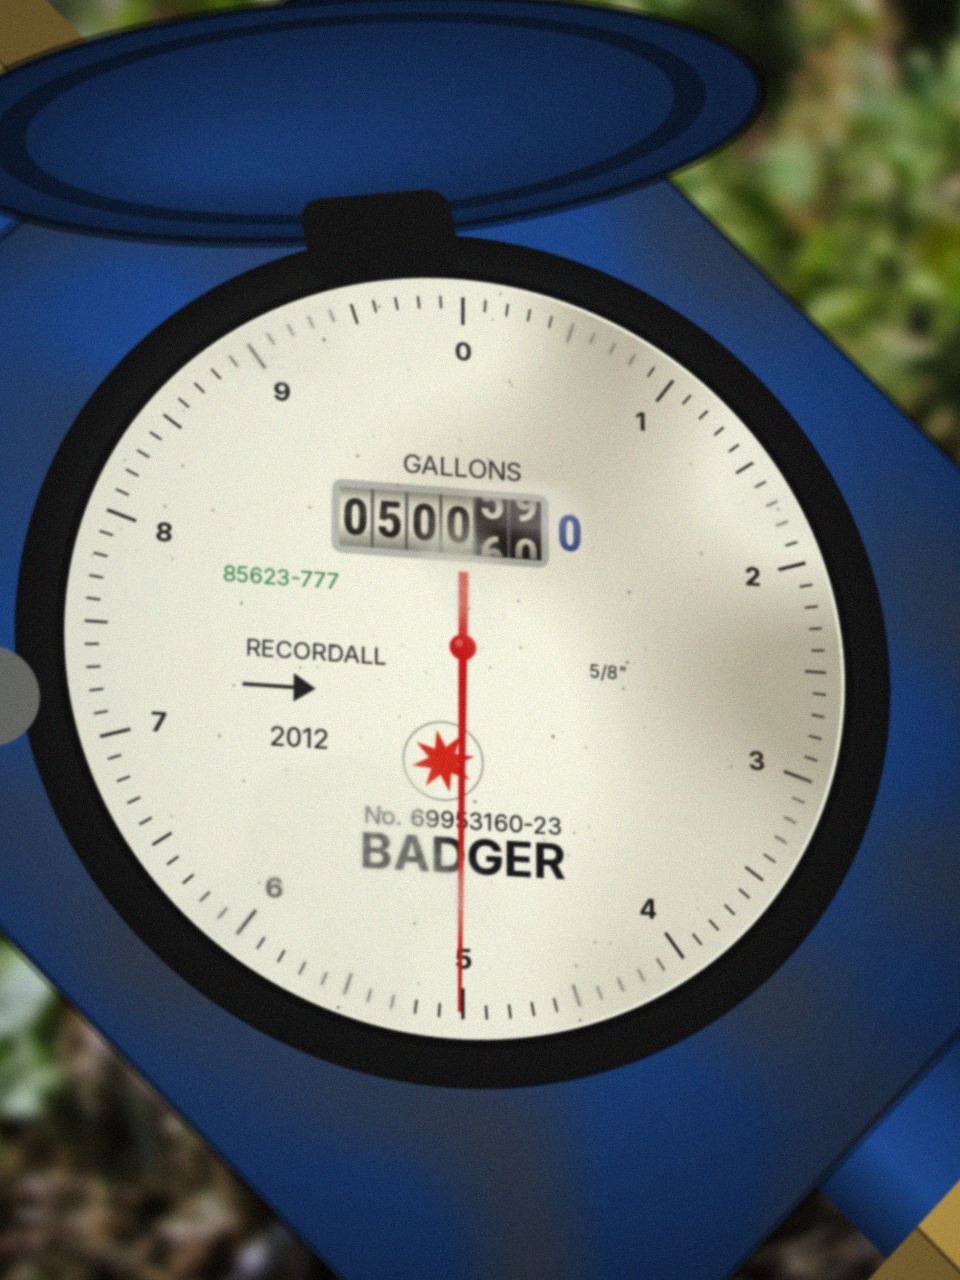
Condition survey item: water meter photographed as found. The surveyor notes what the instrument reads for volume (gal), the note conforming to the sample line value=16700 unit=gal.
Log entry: value=500595.0 unit=gal
